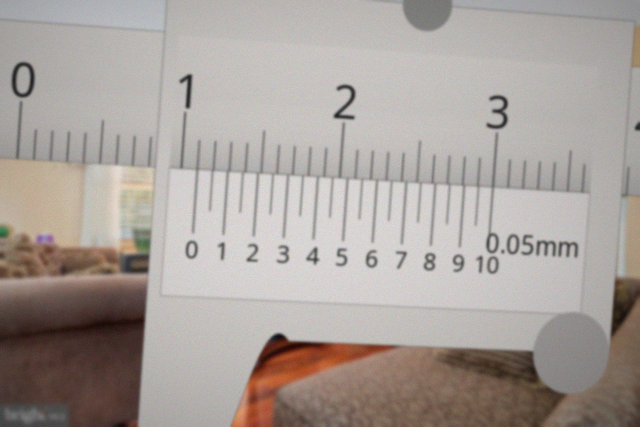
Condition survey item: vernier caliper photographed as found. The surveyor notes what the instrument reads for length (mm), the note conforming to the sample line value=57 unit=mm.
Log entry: value=11.0 unit=mm
